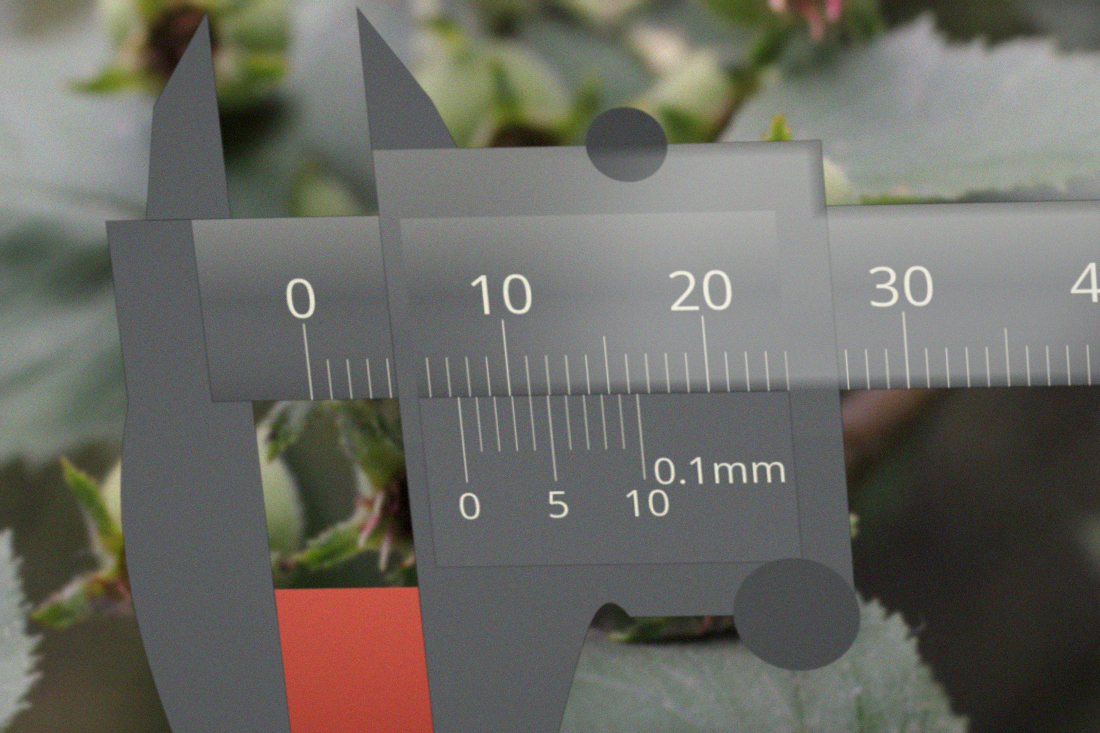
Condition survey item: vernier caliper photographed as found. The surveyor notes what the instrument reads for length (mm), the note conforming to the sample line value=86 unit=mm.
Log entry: value=7.4 unit=mm
